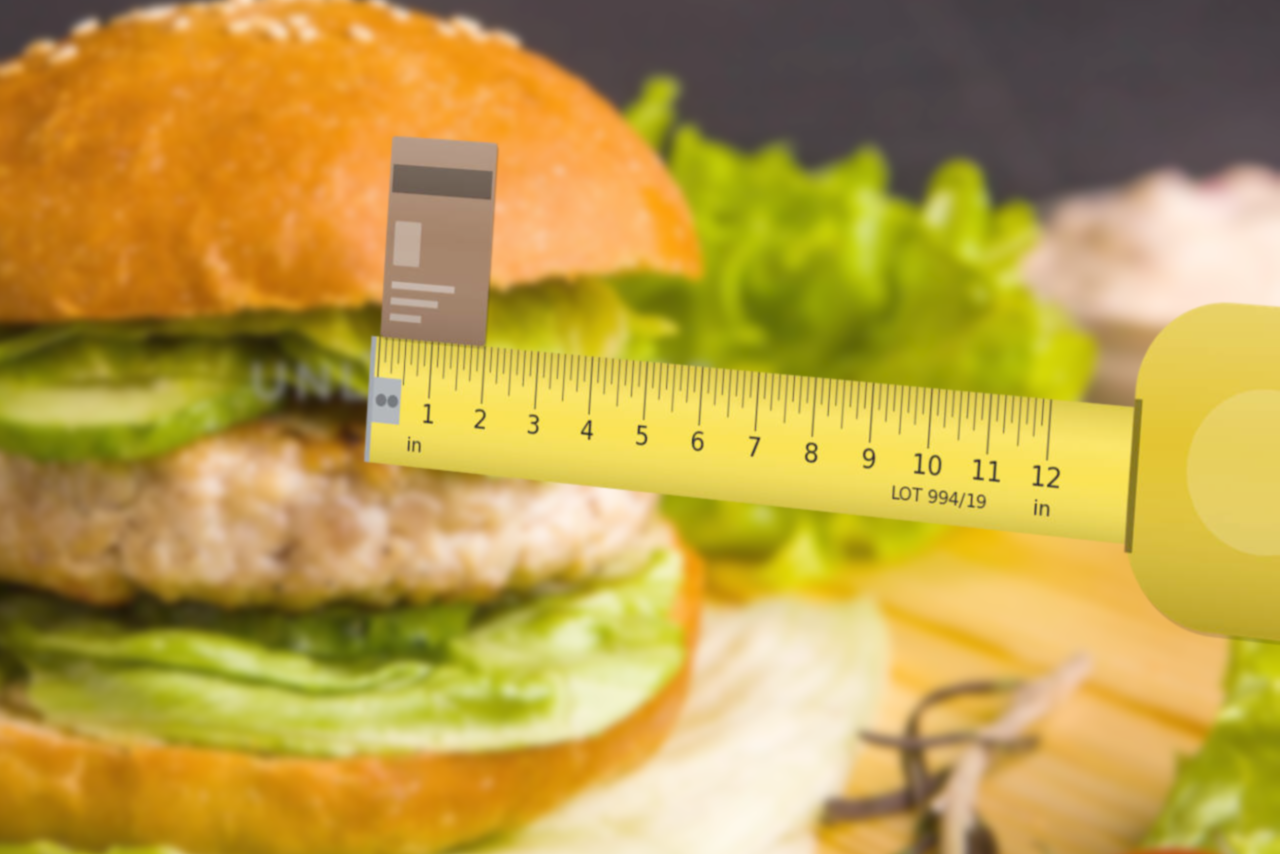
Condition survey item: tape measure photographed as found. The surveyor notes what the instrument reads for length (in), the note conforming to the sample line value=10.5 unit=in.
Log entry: value=2 unit=in
